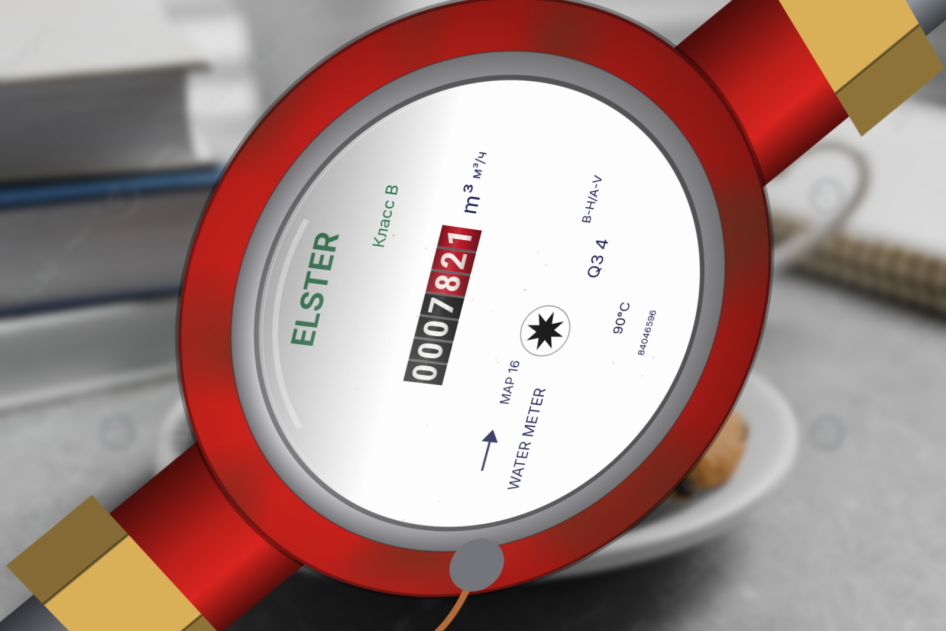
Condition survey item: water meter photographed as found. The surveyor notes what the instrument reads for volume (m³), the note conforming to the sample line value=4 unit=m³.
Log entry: value=7.821 unit=m³
